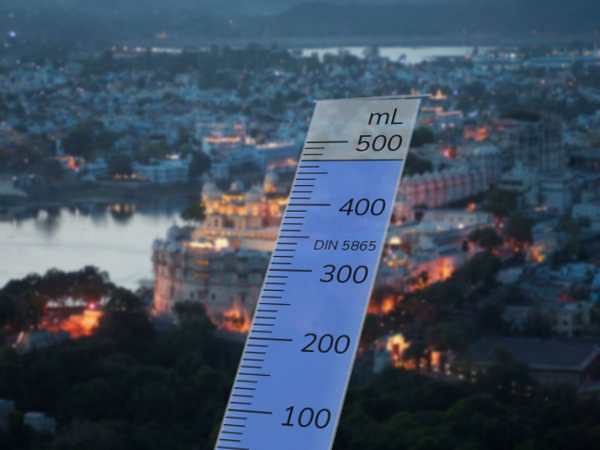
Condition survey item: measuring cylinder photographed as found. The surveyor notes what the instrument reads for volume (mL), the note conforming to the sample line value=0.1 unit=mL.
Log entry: value=470 unit=mL
